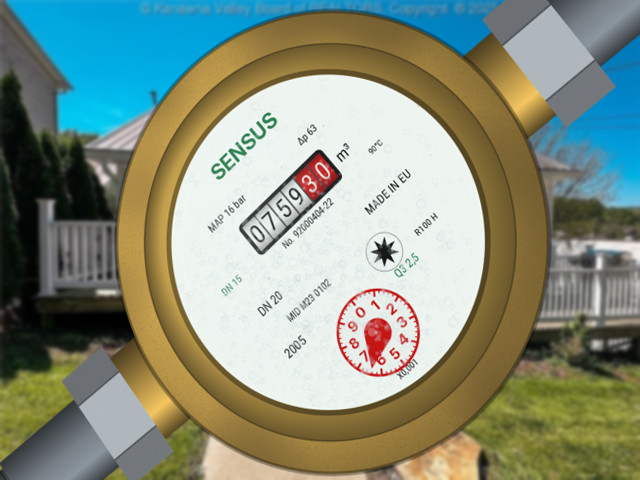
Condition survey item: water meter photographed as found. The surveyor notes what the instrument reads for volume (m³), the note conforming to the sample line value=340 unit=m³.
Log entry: value=759.306 unit=m³
